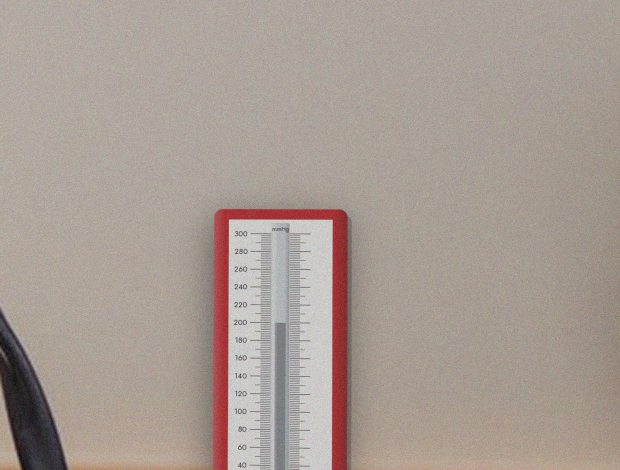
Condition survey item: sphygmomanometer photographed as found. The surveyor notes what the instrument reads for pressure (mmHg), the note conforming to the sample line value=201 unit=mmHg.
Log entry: value=200 unit=mmHg
